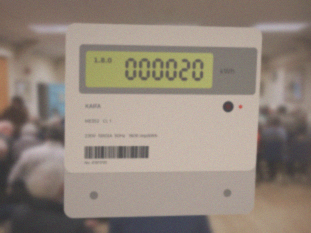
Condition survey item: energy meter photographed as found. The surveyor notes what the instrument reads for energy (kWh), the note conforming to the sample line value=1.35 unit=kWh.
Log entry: value=20 unit=kWh
